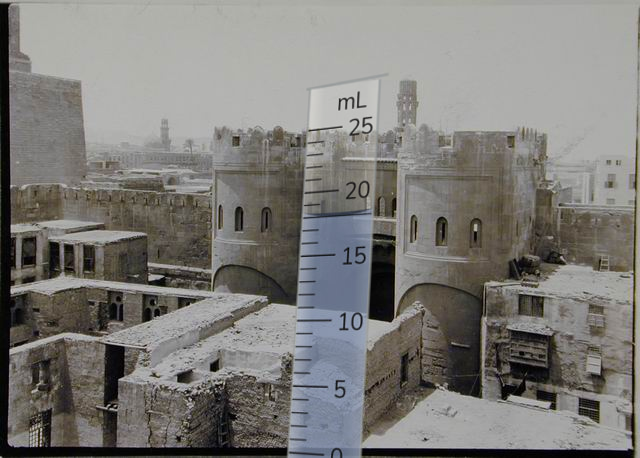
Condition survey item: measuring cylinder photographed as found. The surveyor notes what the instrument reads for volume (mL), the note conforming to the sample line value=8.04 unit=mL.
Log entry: value=18 unit=mL
